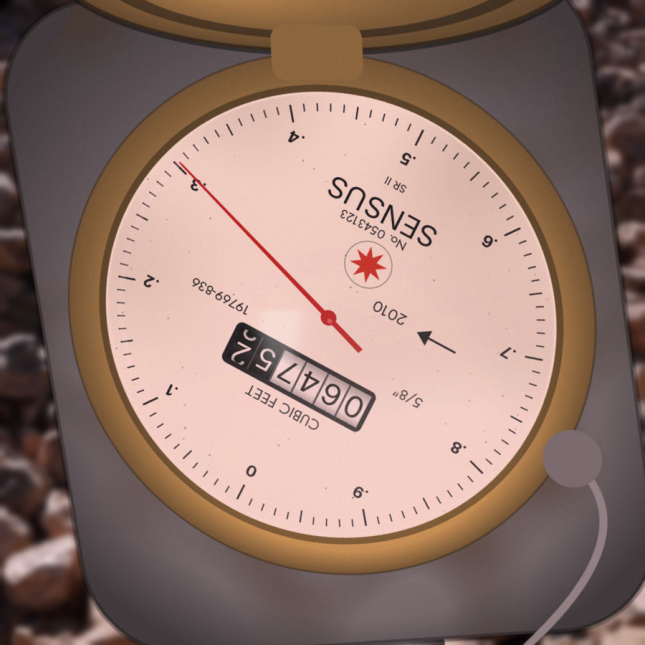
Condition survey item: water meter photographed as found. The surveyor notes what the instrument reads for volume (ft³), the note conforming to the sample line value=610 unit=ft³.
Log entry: value=64752.30 unit=ft³
